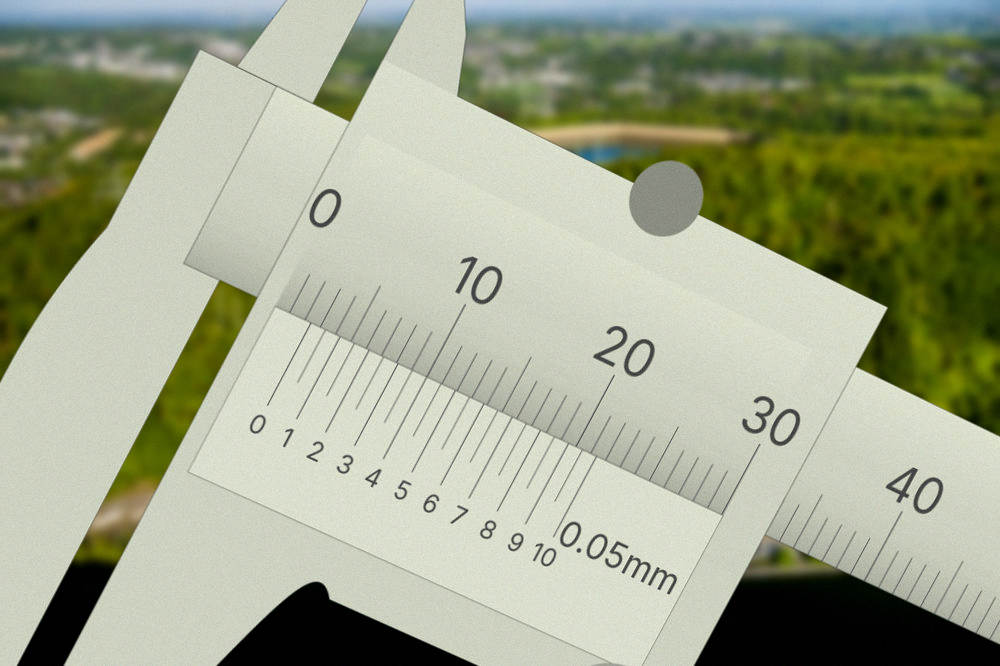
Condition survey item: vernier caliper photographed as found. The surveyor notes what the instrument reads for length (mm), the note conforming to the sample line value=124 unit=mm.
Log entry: value=2.4 unit=mm
